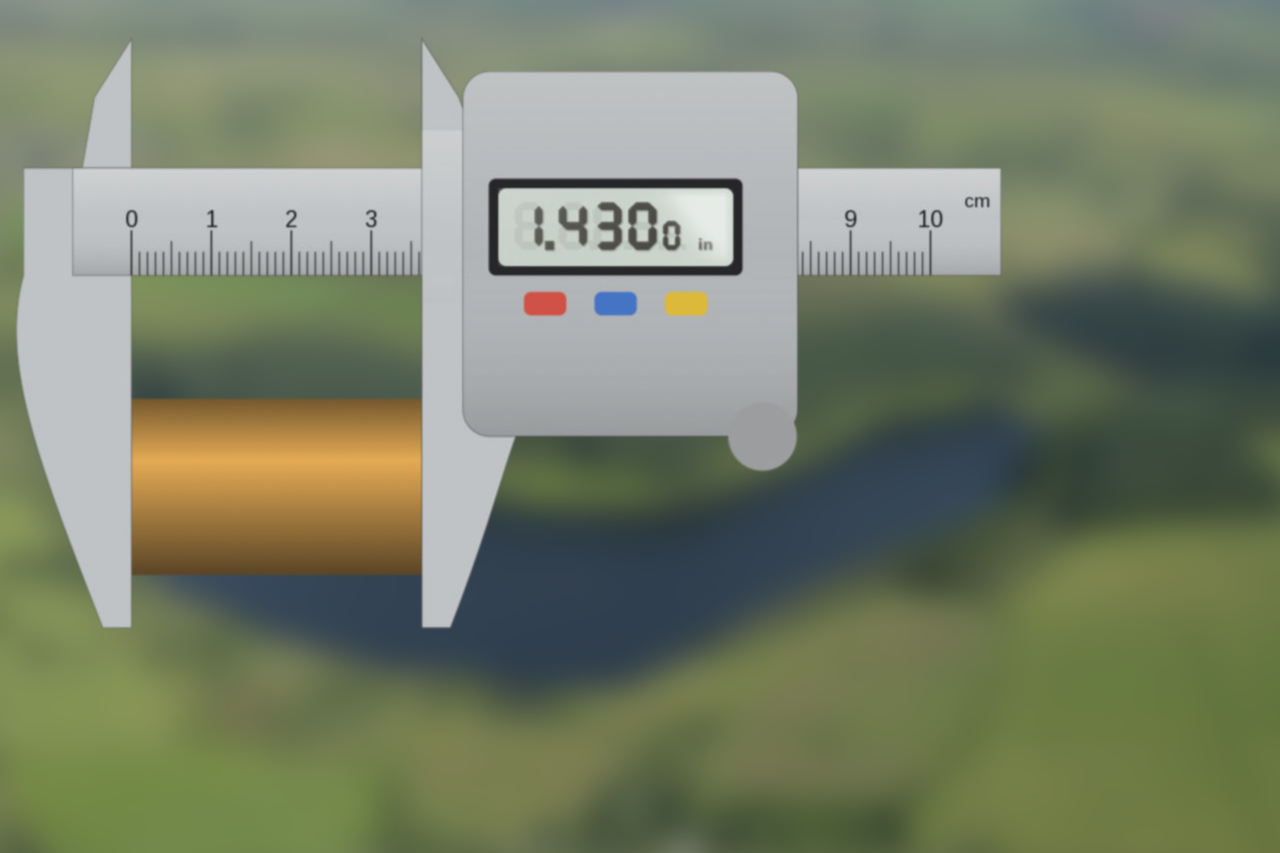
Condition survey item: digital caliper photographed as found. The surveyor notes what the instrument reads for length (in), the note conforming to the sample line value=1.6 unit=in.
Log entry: value=1.4300 unit=in
